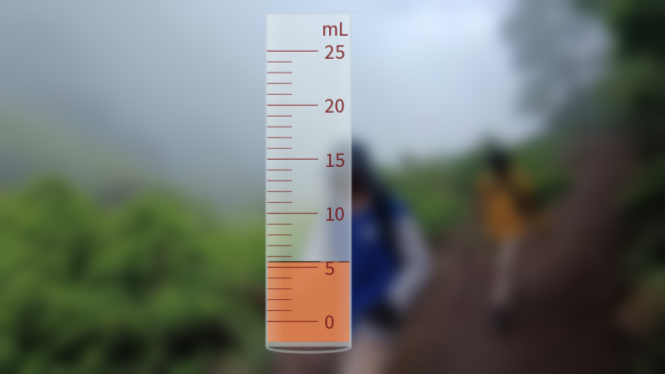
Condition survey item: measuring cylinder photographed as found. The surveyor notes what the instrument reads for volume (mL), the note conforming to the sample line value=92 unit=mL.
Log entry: value=5.5 unit=mL
